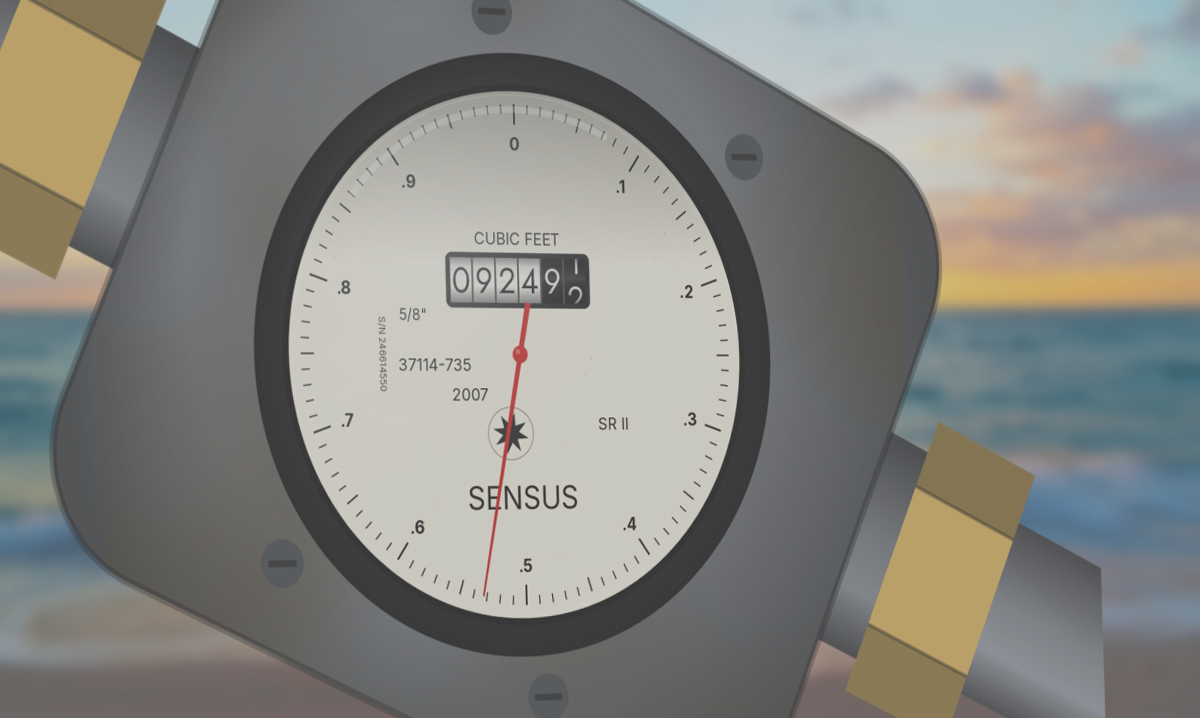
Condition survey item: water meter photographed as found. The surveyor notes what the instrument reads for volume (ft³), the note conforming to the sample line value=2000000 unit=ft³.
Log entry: value=92491.53 unit=ft³
